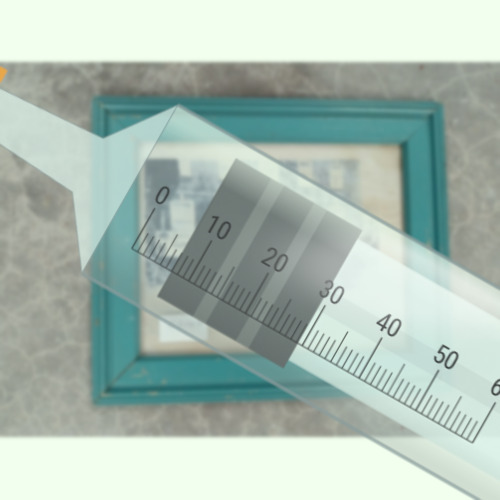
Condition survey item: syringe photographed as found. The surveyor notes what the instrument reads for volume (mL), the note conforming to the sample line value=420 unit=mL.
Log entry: value=7 unit=mL
